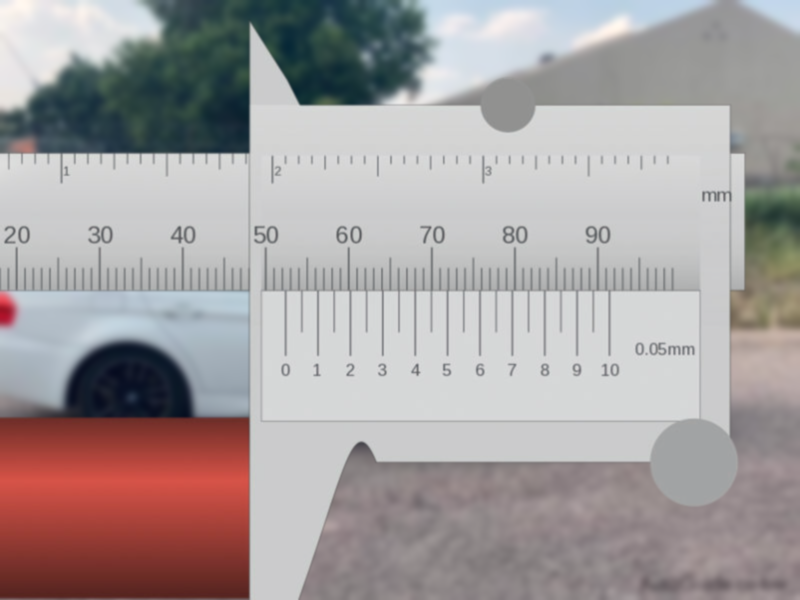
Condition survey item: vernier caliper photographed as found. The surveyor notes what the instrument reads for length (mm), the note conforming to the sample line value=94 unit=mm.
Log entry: value=52.4 unit=mm
